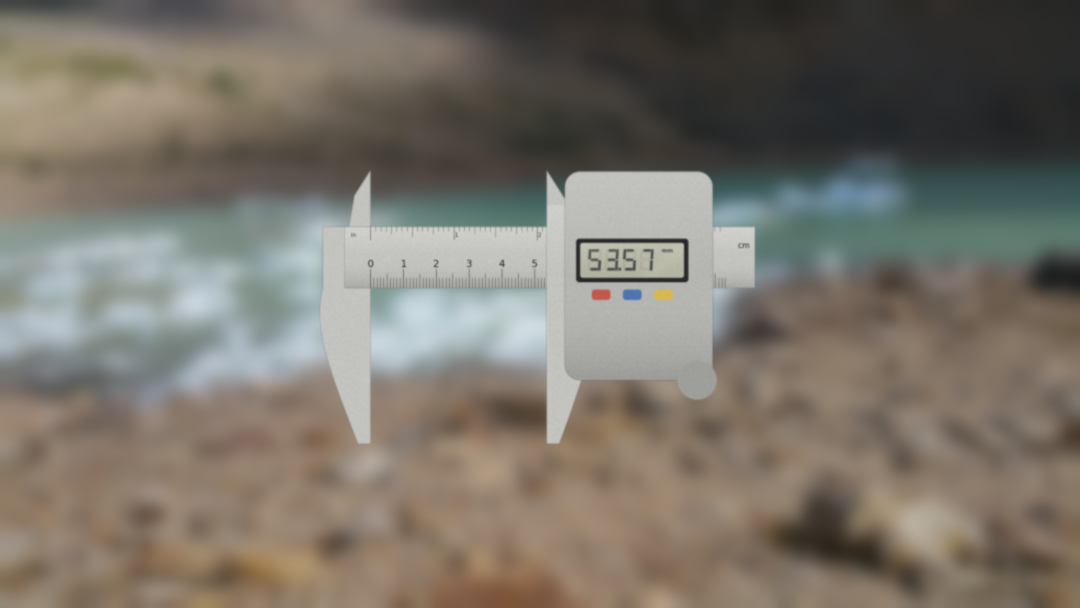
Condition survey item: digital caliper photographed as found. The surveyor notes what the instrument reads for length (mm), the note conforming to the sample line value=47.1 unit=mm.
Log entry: value=53.57 unit=mm
